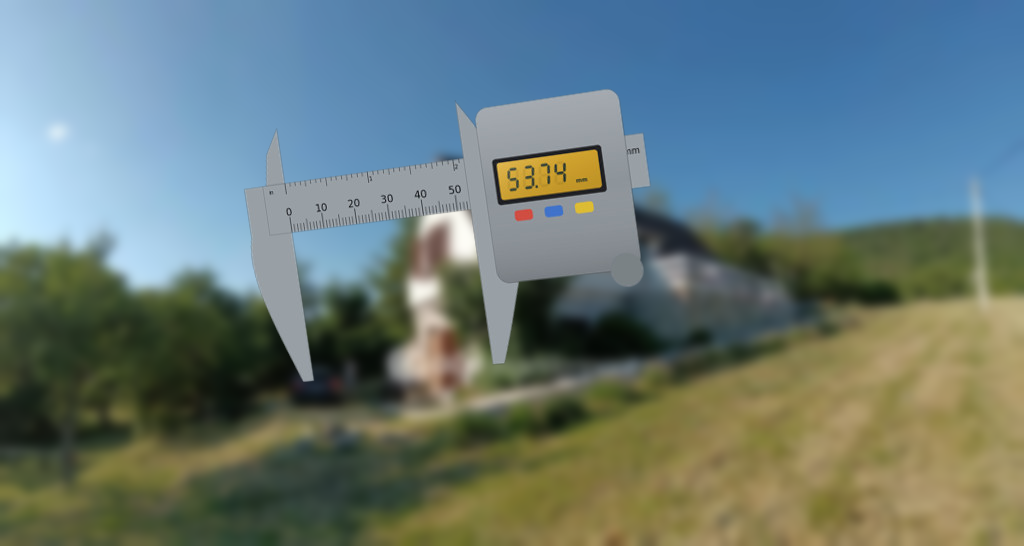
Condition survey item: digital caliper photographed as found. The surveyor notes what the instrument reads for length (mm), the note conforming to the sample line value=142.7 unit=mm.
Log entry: value=53.74 unit=mm
